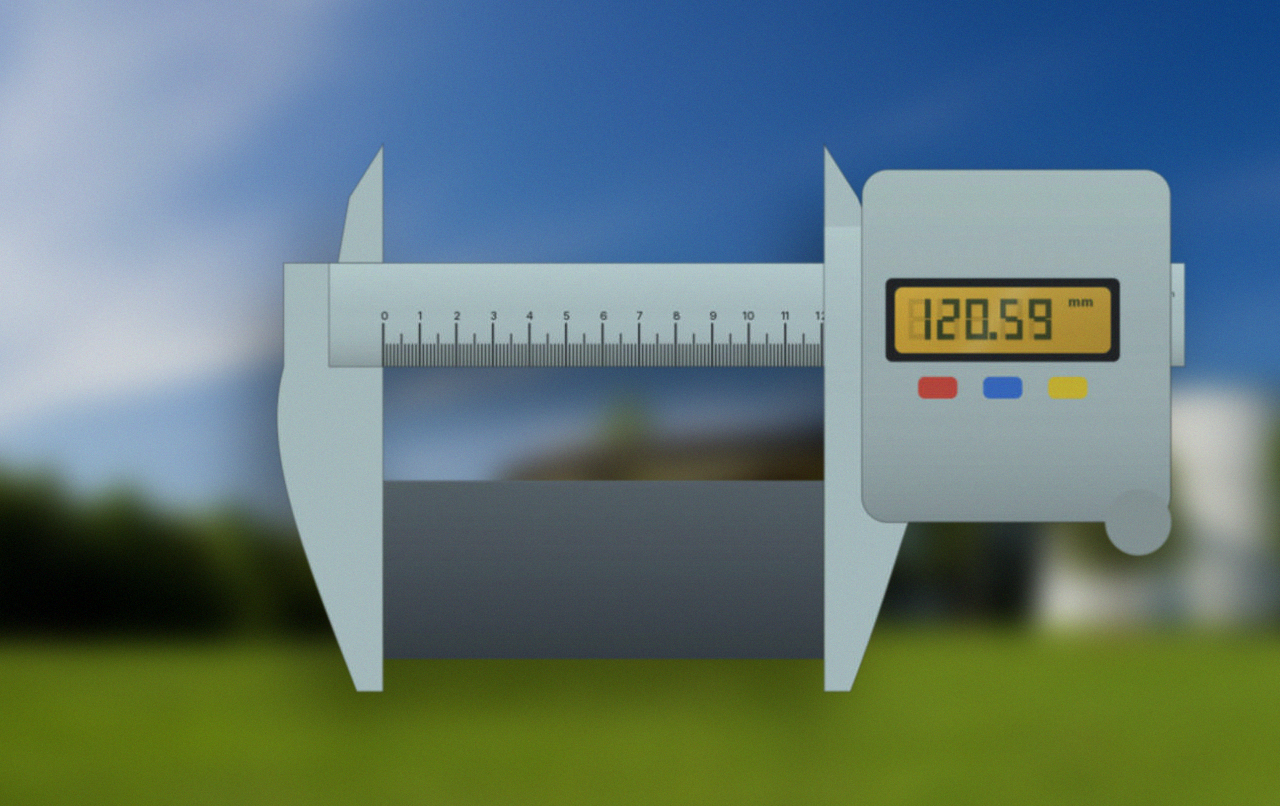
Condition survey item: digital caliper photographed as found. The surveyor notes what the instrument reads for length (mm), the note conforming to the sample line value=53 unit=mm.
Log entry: value=120.59 unit=mm
